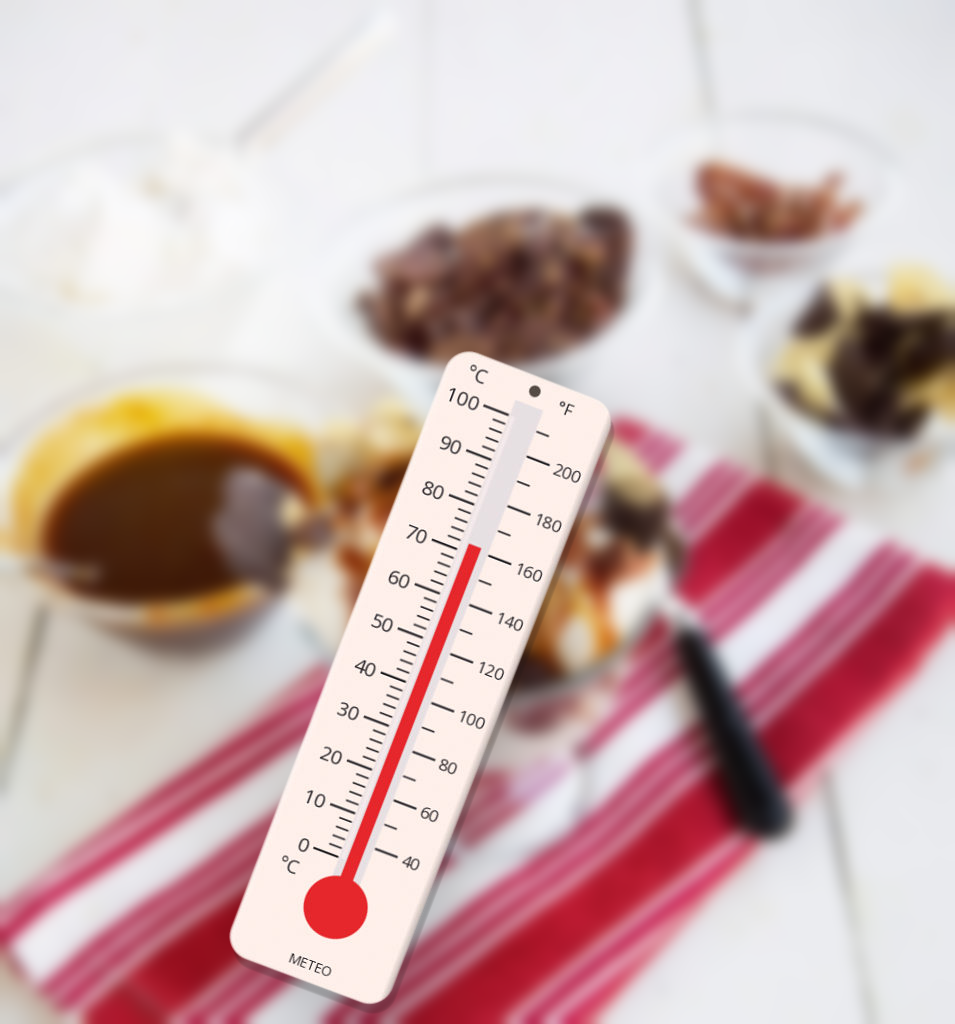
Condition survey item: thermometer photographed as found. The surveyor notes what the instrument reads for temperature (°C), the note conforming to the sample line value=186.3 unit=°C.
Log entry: value=72 unit=°C
